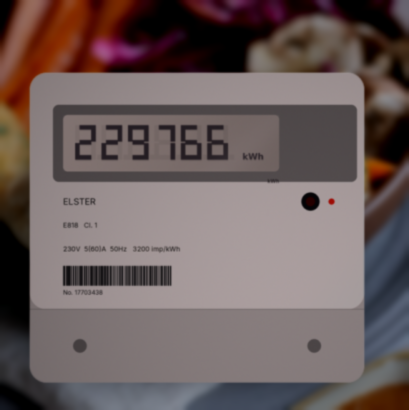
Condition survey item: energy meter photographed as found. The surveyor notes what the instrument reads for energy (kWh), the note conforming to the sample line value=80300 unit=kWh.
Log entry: value=229766 unit=kWh
